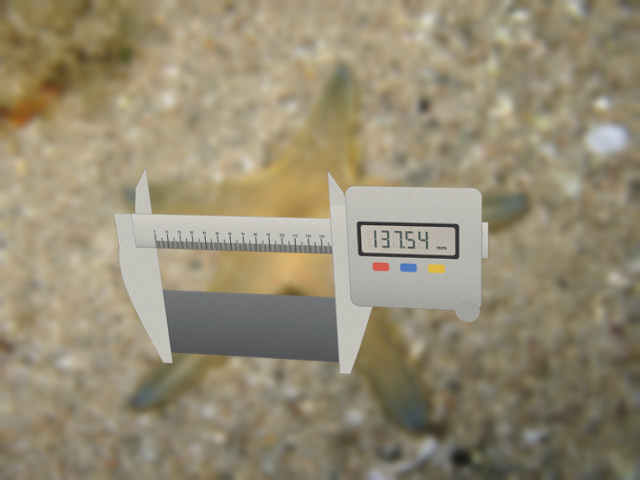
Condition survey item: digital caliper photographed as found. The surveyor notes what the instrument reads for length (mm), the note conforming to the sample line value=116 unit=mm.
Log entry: value=137.54 unit=mm
